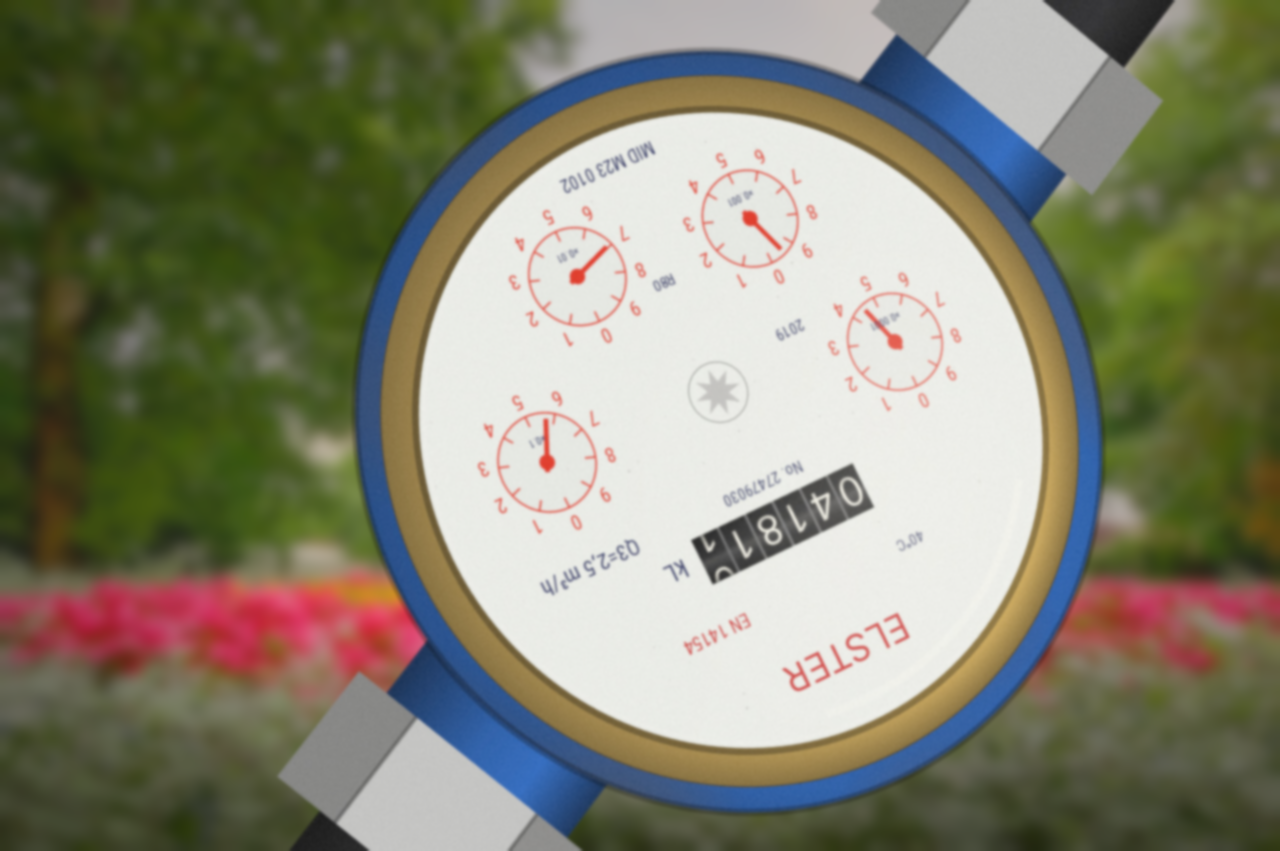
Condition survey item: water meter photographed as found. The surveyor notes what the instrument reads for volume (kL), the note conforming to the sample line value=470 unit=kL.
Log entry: value=41810.5694 unit=kL
